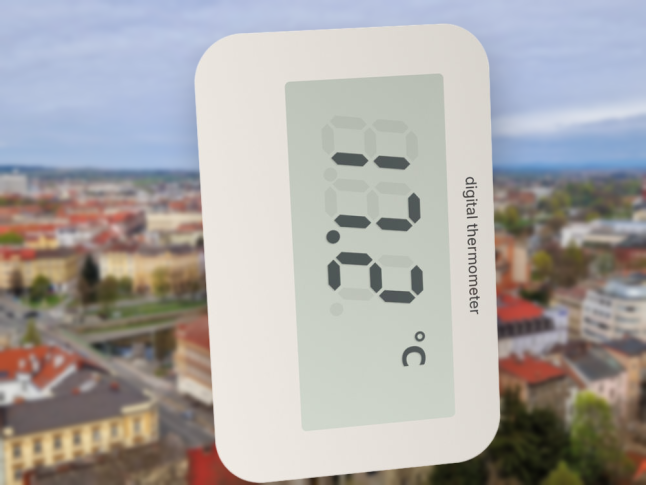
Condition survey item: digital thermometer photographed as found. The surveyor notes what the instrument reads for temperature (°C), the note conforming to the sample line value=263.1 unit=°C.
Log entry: value=17.2 unit=°C
